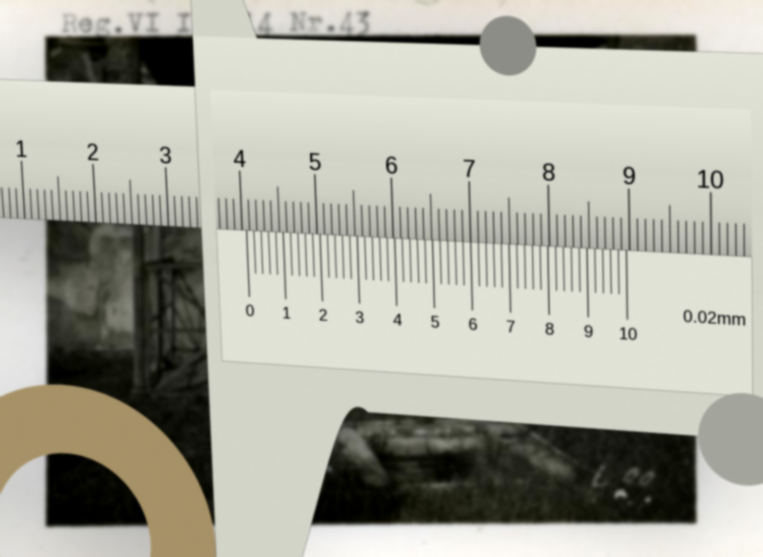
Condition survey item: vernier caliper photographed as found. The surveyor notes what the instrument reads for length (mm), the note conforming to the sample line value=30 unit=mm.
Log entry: value=40.6 unit=mm
